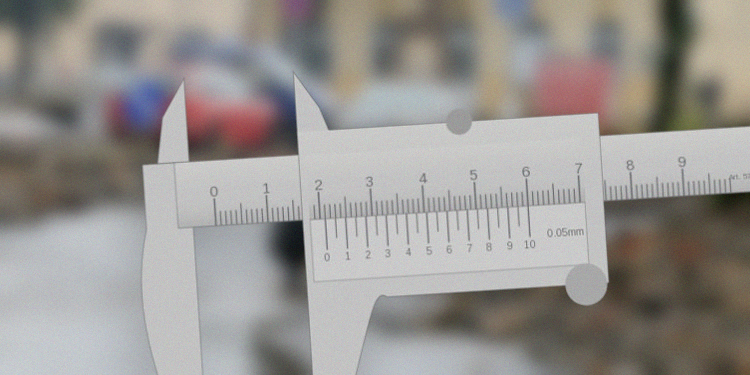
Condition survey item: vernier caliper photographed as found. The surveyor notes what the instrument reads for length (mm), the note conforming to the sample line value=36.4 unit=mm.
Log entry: value=21.0 unit=mm
